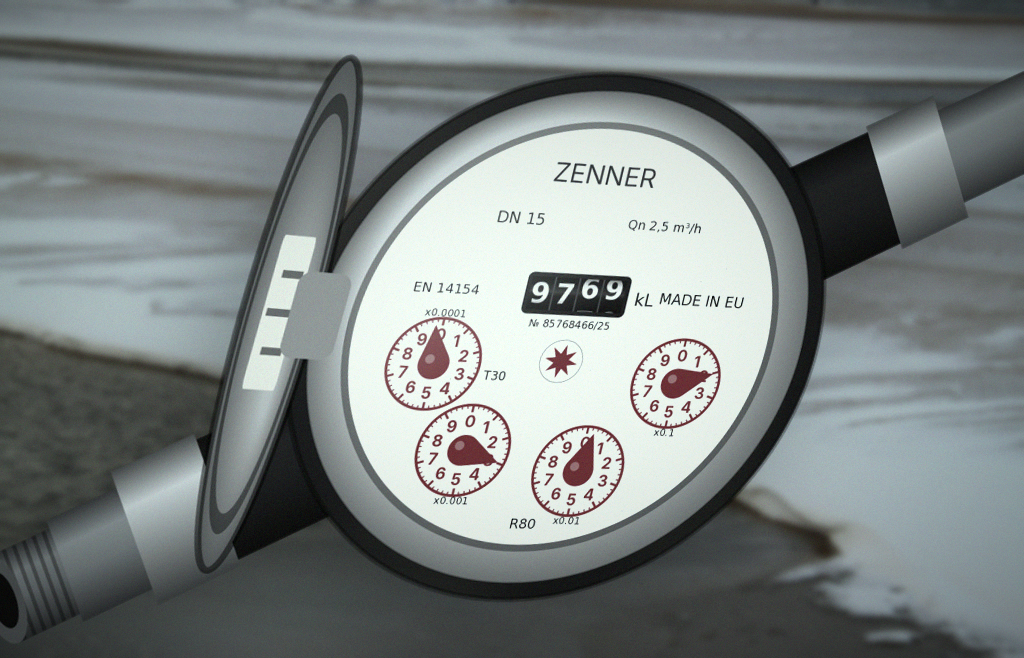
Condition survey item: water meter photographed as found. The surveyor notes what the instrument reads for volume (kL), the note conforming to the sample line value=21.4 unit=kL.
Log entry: value=9769.2029 unit=kL
